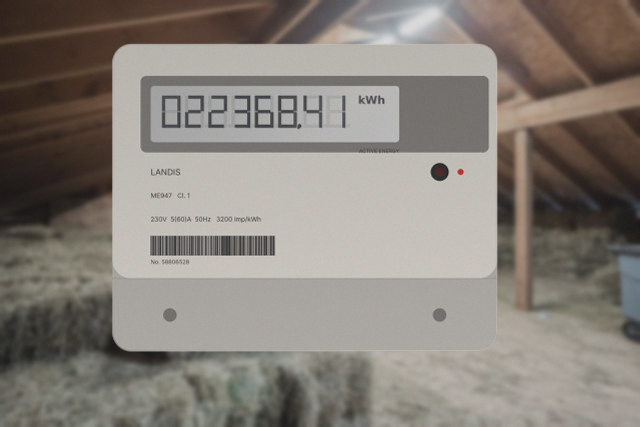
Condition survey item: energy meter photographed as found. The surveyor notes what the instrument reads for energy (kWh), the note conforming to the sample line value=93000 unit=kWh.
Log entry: value=22368.41 unit=kWh
